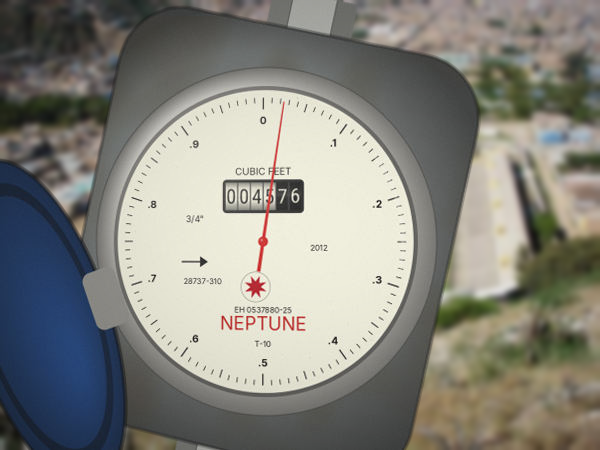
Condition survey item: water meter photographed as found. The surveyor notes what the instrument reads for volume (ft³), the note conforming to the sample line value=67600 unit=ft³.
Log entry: value=4576.02 unit=ft³
